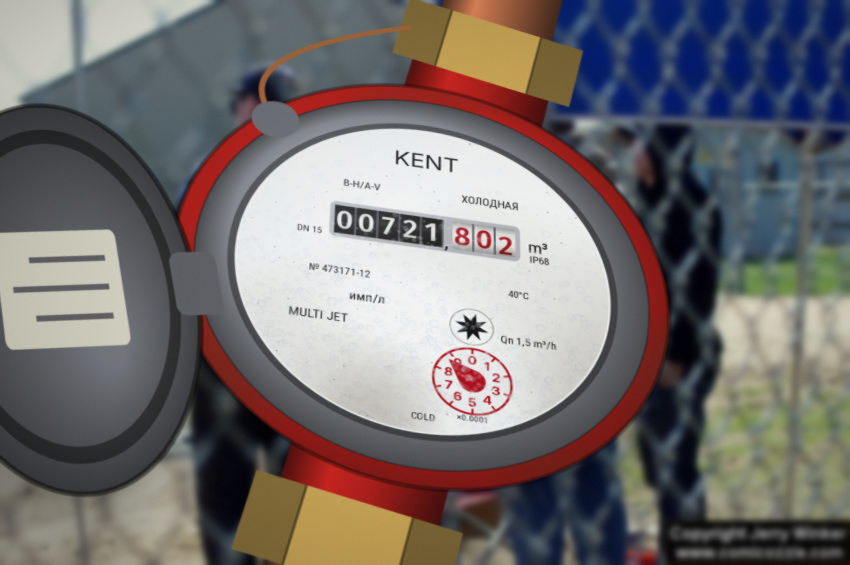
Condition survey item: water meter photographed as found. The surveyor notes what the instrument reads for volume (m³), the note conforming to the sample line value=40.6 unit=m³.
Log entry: value=721.8018 unit=m³
